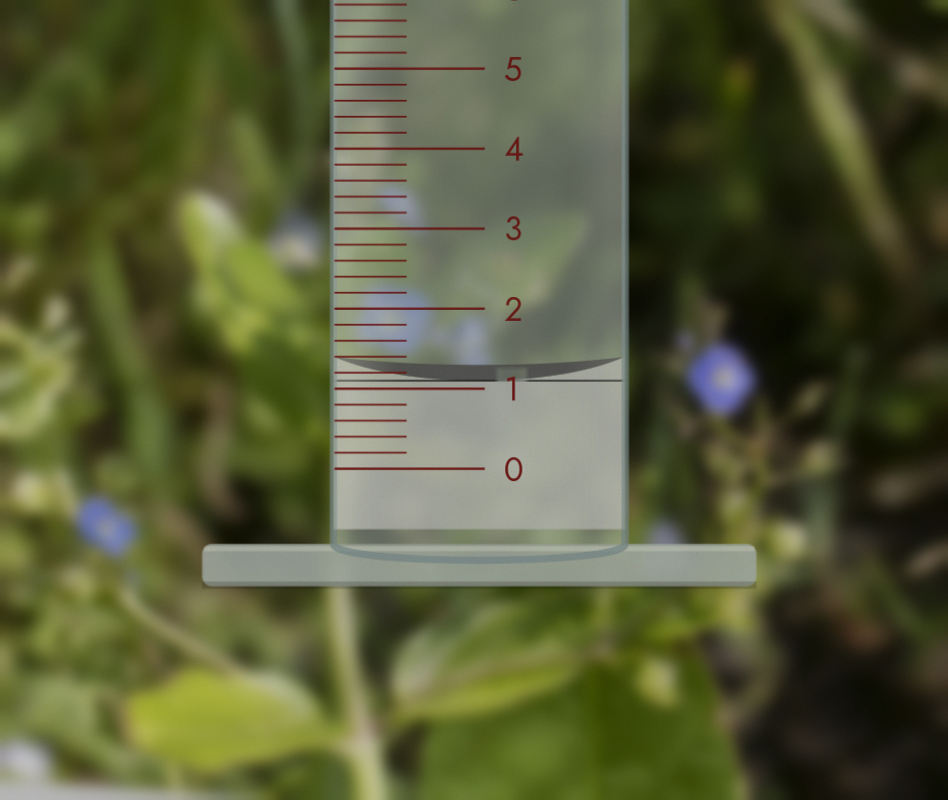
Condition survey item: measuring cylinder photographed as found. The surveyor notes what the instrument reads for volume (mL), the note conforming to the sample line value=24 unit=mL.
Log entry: value=1.1 unit=mL
